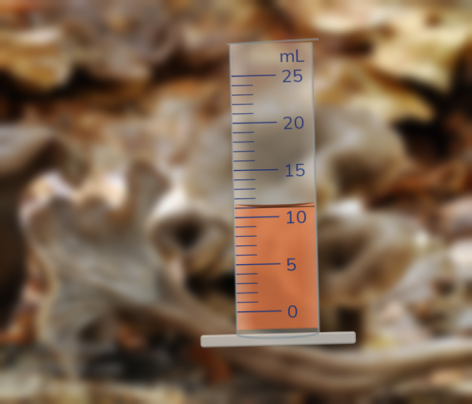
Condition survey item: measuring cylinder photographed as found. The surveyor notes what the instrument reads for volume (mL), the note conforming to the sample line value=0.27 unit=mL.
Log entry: value=11 unit=mL
